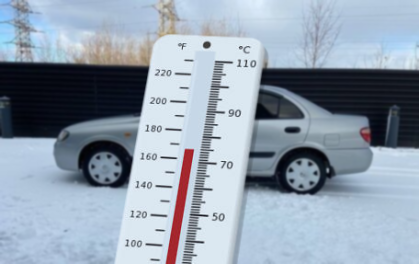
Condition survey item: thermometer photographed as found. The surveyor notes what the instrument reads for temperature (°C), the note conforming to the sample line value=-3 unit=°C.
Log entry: value=75 unit=°C
